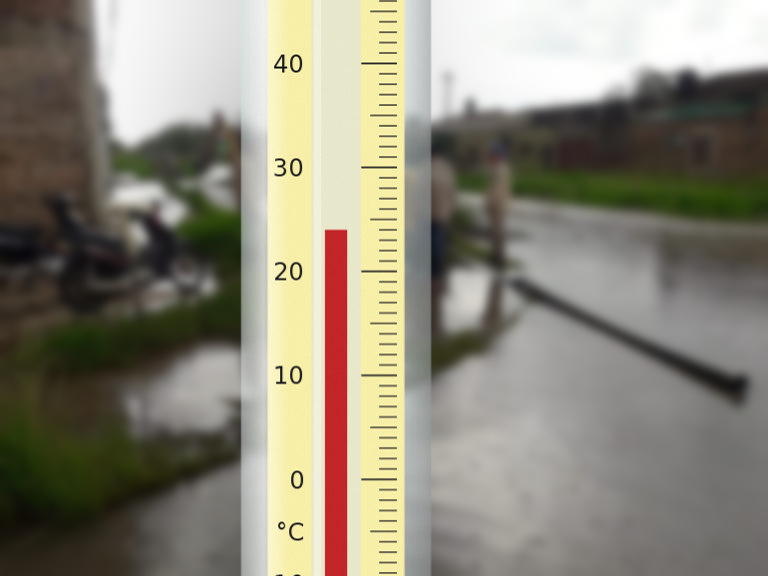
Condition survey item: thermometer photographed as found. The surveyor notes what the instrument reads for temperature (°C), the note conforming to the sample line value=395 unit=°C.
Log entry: value=24 unit=°C
